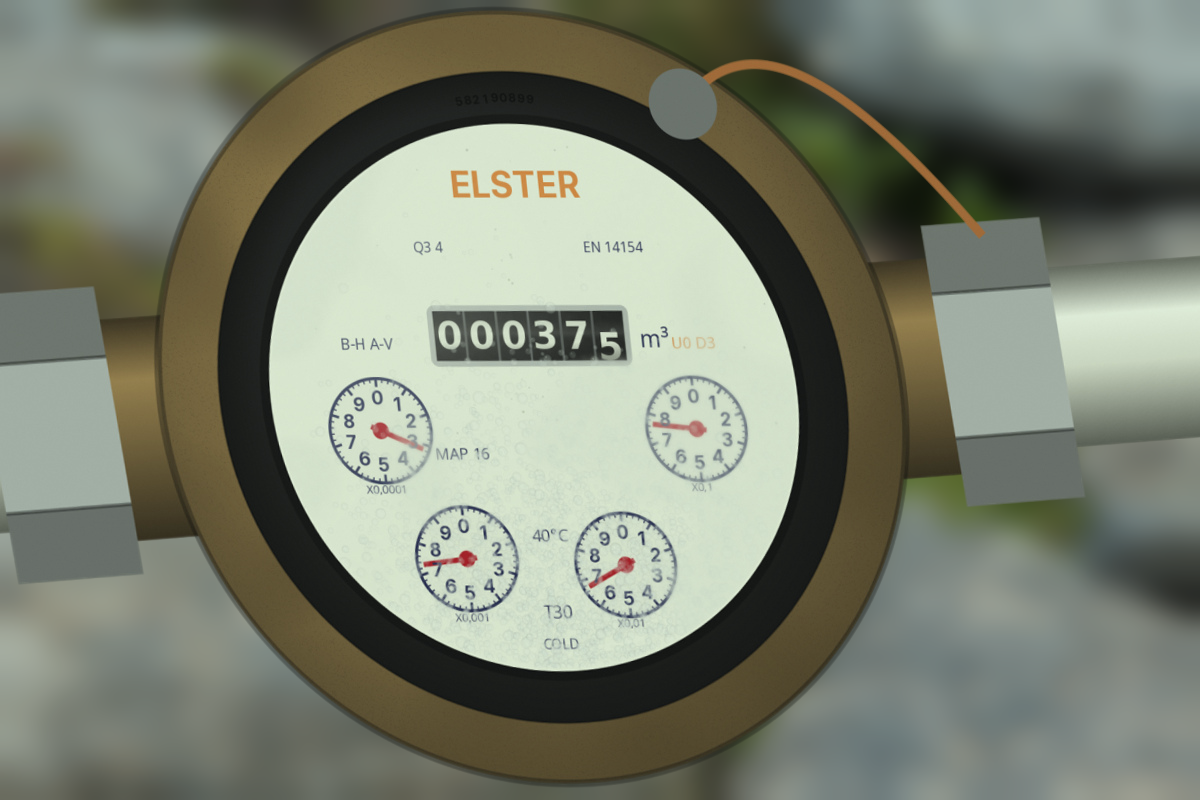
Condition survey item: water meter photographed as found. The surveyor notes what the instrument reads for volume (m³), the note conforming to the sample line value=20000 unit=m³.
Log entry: value=374.7673 unit=m³
